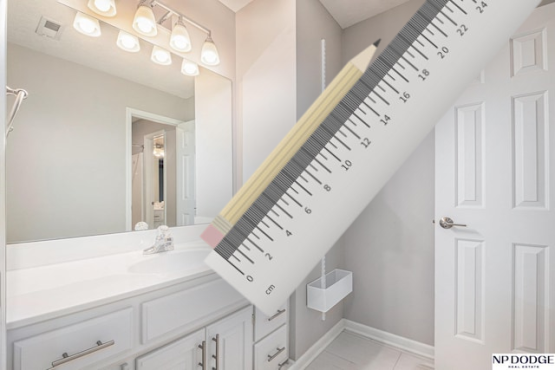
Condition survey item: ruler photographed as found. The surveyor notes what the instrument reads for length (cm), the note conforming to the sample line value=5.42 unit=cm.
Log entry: value=18 unit=cm
